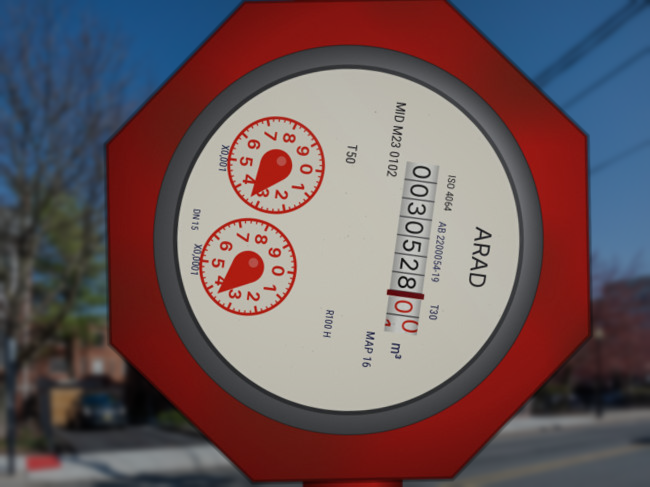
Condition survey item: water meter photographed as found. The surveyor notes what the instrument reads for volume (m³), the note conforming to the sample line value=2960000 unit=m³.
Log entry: value=30528.0033 unit=m³
